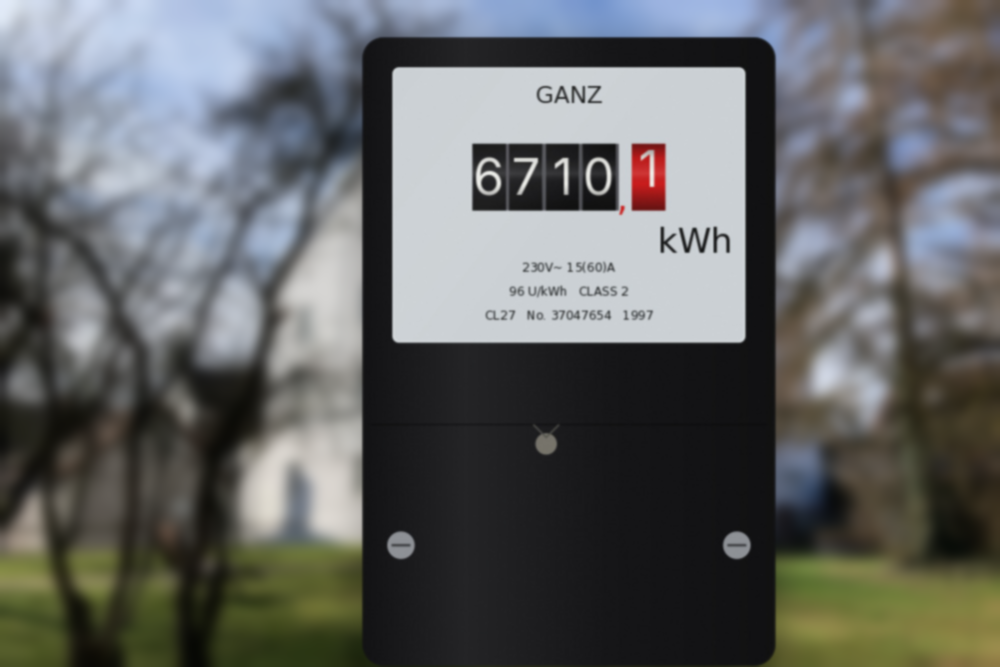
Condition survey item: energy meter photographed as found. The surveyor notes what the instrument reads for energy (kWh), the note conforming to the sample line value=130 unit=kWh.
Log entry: value=6710.1 unit=kWh
